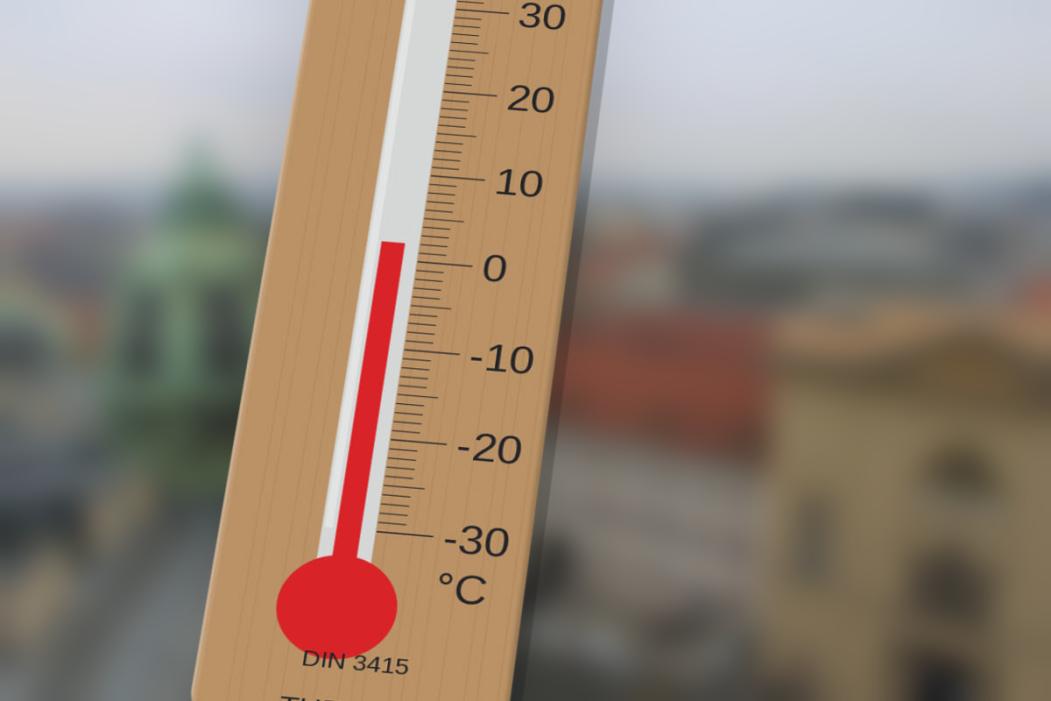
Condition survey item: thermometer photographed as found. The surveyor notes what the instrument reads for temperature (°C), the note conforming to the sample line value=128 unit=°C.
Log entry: value=2 unit=°C
